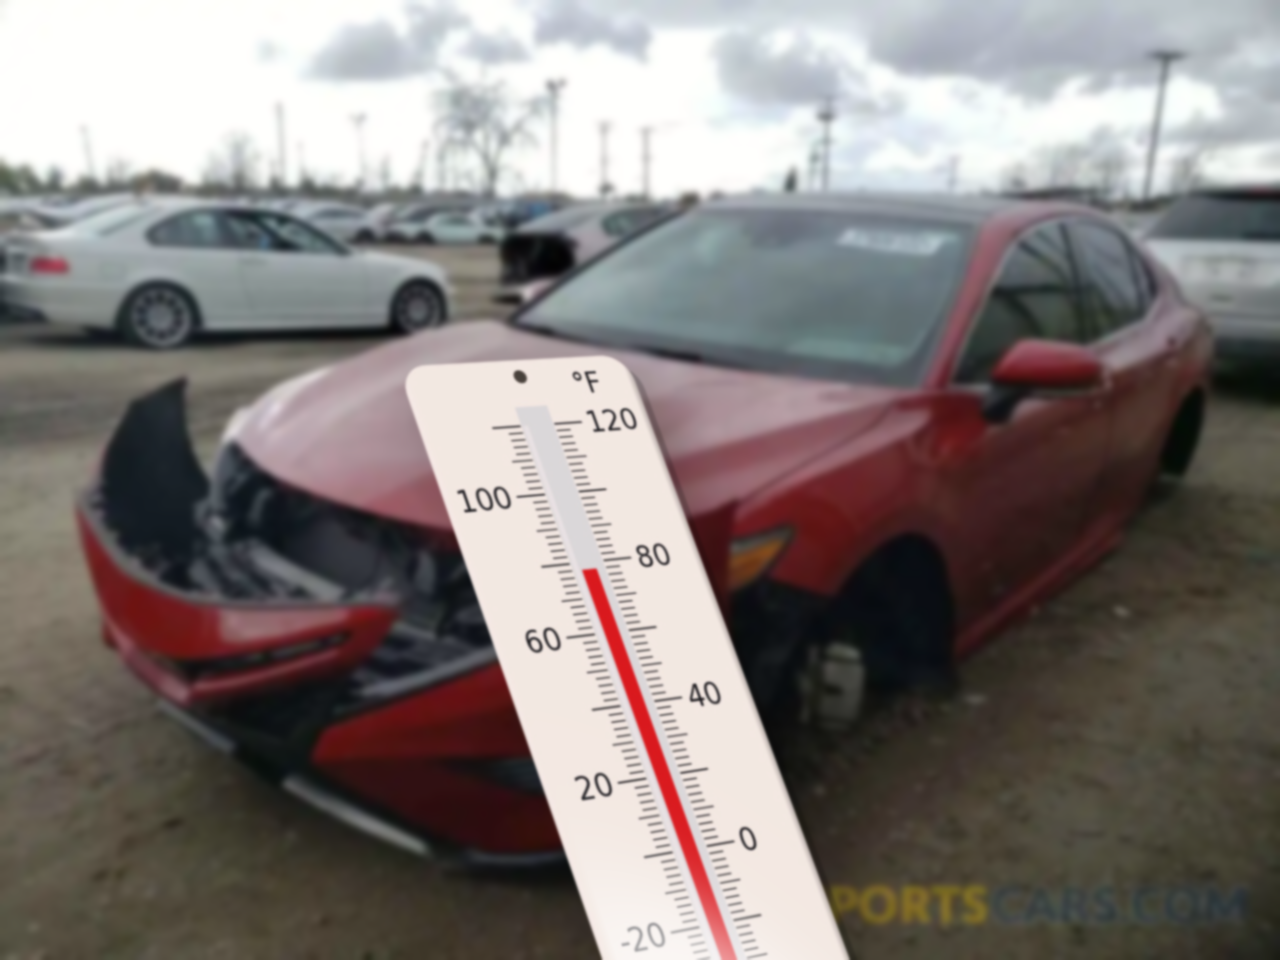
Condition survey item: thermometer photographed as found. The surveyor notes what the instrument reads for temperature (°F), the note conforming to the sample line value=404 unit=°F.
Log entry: value=78 unit=°F
